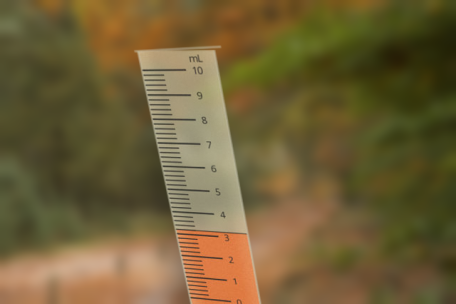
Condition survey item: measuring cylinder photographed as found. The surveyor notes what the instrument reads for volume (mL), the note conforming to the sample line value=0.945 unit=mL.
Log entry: value=3.2 unit=mL
